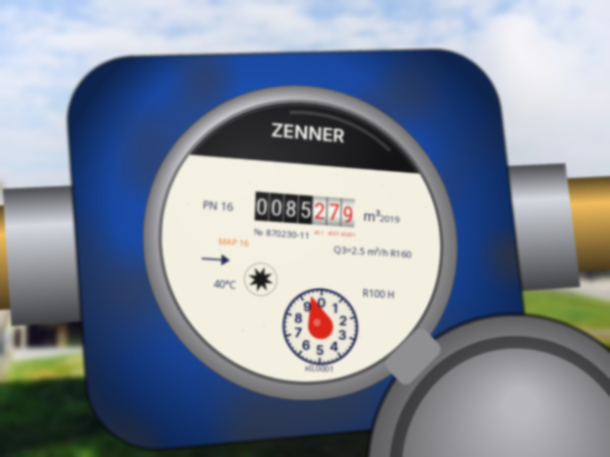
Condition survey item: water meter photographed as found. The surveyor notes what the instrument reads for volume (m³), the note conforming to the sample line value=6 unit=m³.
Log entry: value=85.2789 unit=m³
